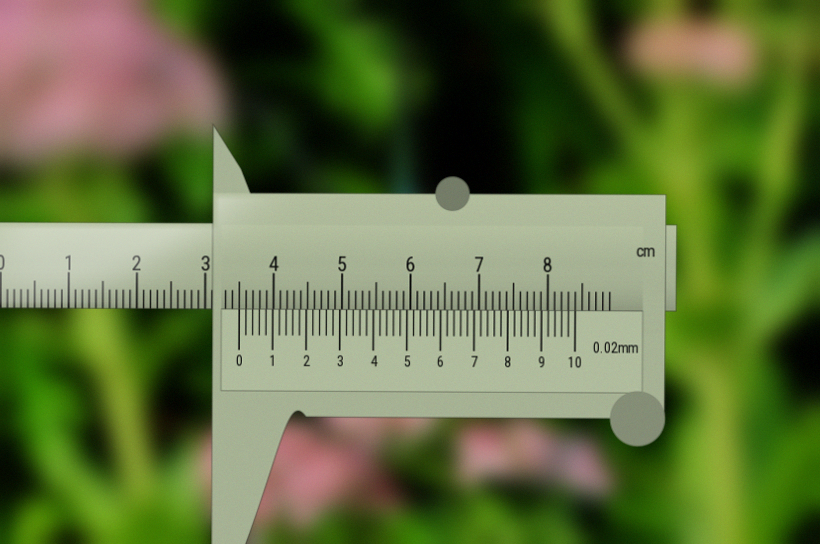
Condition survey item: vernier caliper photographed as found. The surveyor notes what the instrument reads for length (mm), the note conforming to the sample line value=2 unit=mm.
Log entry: value=35.0 unit=mm
